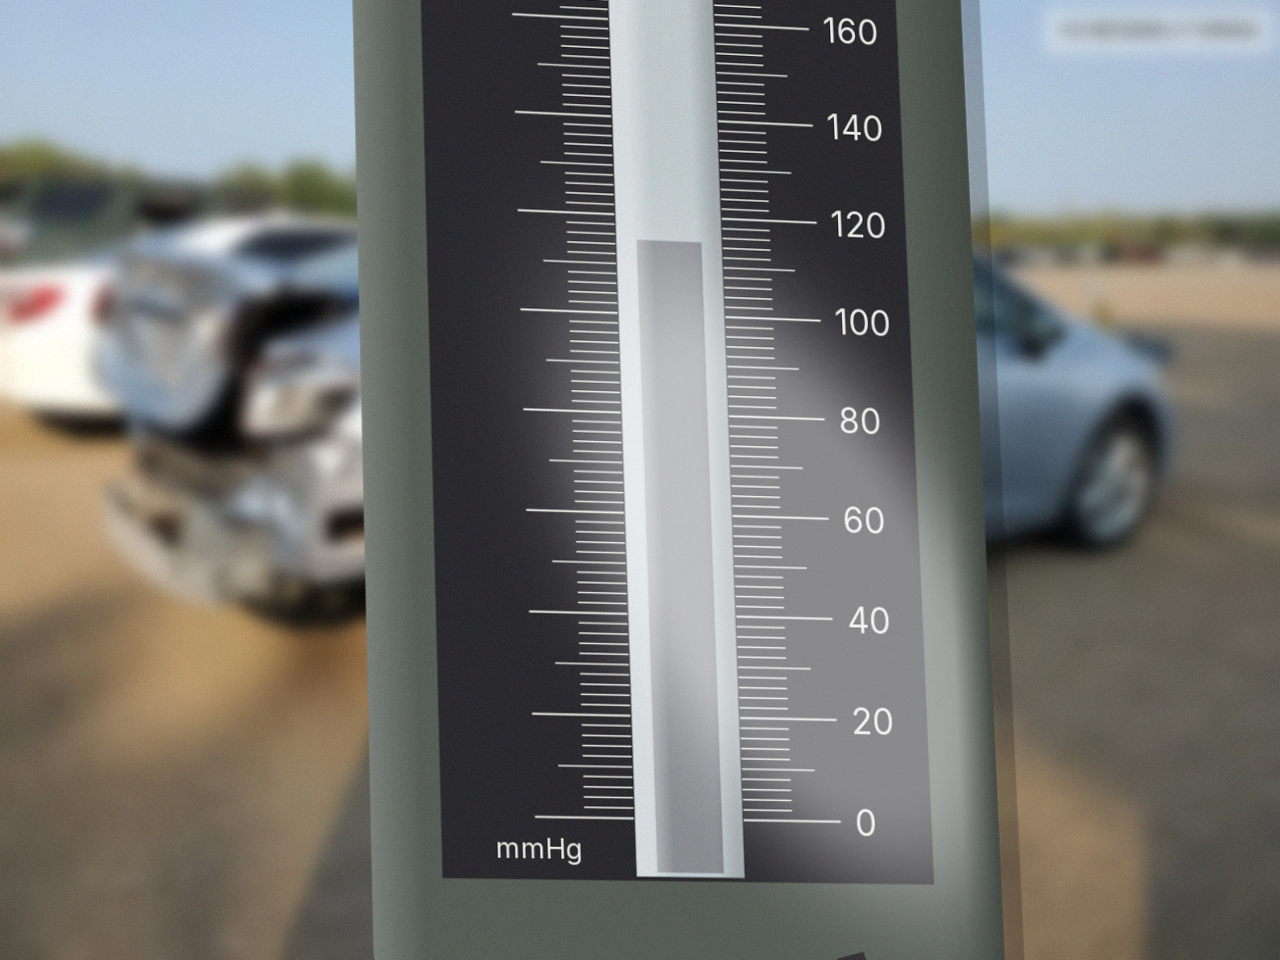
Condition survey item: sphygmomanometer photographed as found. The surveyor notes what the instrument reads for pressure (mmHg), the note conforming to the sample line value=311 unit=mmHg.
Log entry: value=115 unit=mmHg
